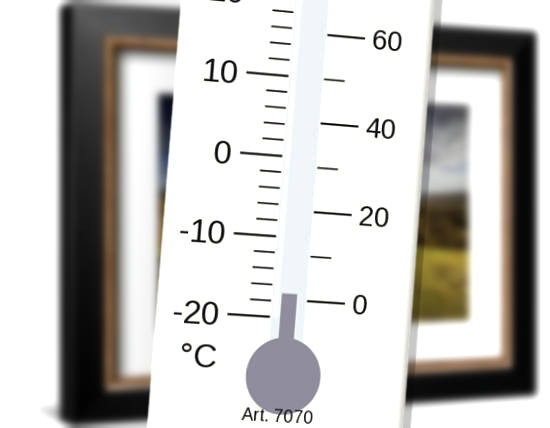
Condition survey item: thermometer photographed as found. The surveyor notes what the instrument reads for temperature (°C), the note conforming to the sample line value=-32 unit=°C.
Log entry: value=-17 unit=°C
